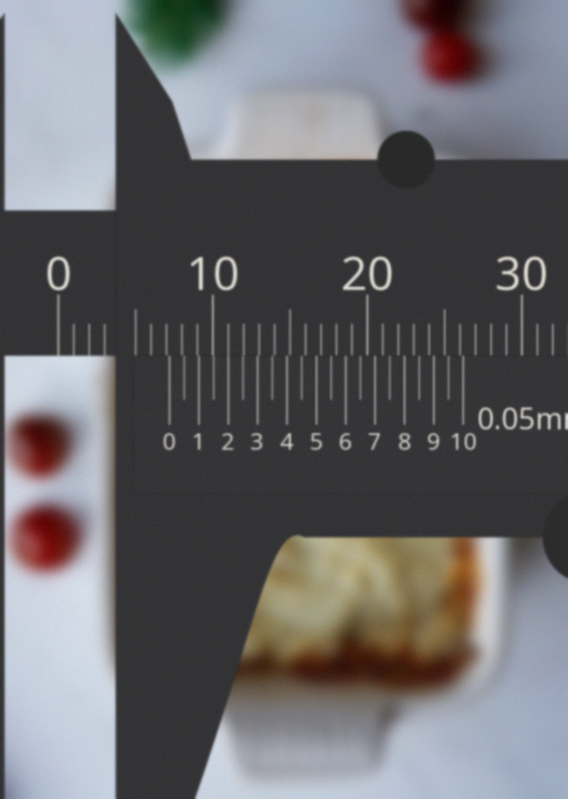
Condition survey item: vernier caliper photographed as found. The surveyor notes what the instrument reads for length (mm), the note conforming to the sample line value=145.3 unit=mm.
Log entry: value=7.2 unit=mm
